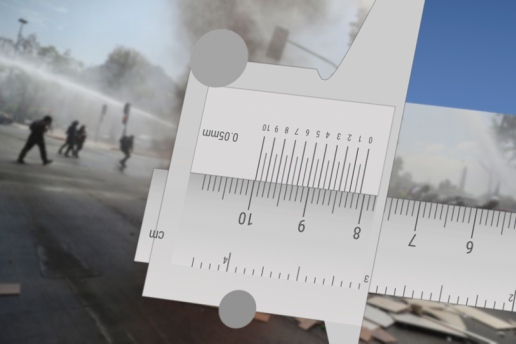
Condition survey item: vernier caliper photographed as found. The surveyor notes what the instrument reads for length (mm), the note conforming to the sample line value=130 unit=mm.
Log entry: value=80.8 unit=mm
